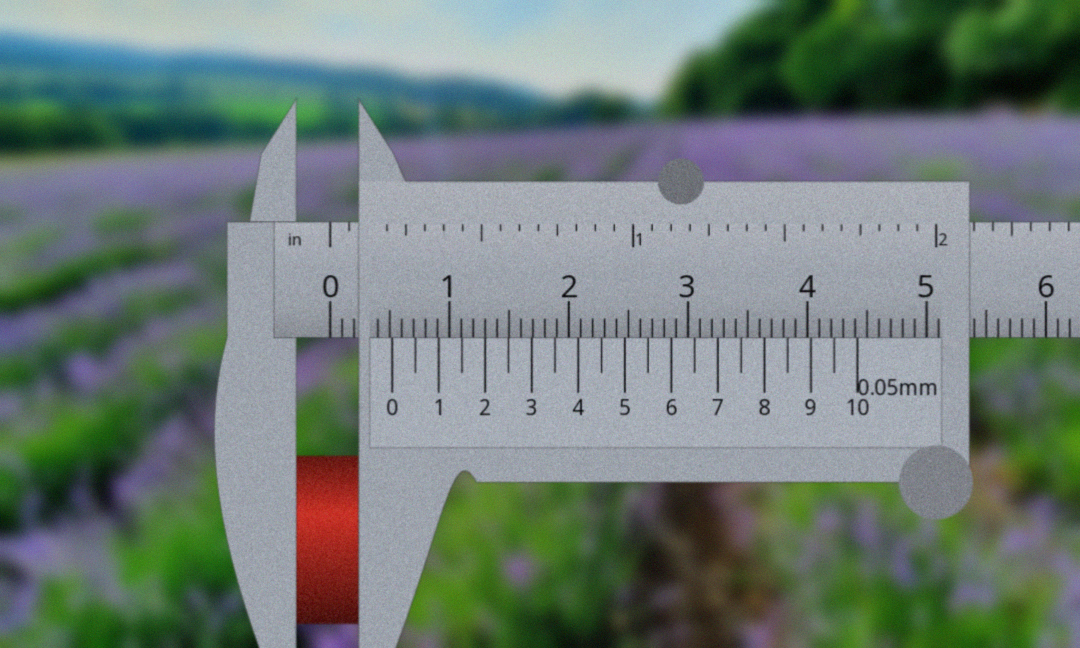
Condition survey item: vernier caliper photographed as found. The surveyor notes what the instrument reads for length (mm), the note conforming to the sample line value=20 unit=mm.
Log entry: value=5.2 unit=mm
